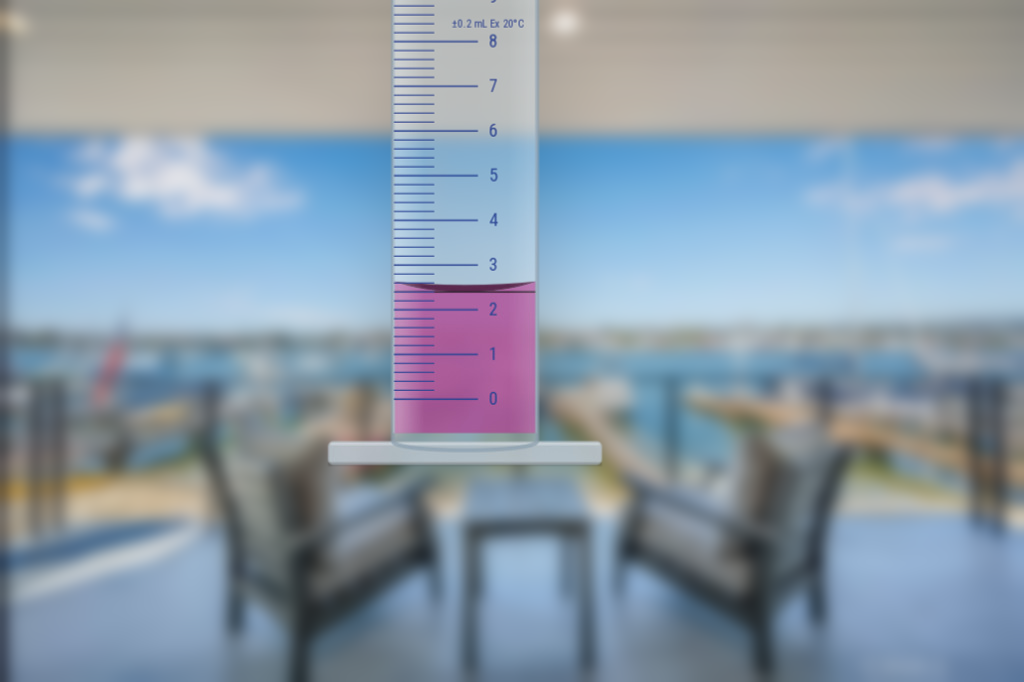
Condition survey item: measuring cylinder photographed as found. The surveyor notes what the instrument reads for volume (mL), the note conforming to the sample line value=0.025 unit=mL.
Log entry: value=2.4 unit=mL
